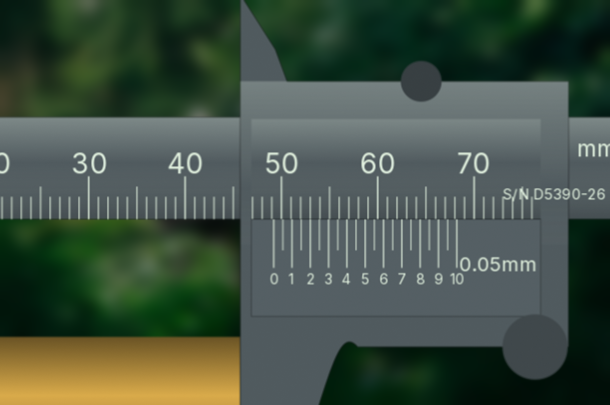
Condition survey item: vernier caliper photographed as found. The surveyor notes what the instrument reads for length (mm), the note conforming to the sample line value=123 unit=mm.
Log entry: value=49.2 unit=mm
